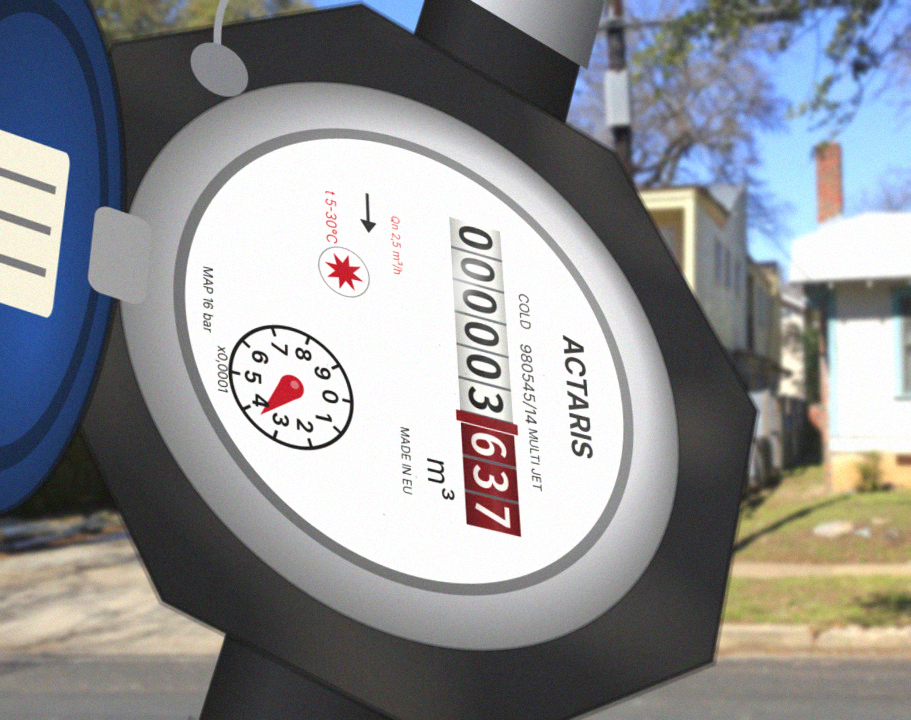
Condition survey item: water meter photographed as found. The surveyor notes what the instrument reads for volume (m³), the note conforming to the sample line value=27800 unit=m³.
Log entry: value=3.6373 unit=m³
